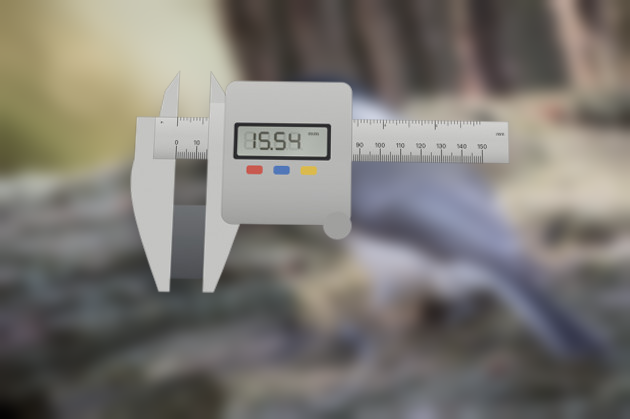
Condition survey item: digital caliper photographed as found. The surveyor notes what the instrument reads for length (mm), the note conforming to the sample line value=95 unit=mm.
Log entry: value=15.54 unit=mm
